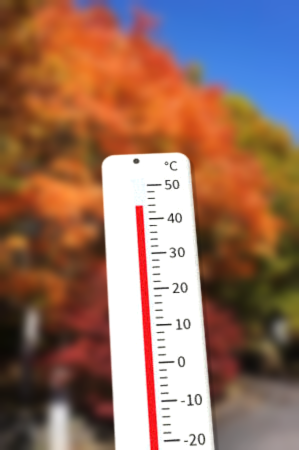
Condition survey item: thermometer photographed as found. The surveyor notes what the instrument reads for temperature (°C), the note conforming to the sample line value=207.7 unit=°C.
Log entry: value=44 unit=°C
